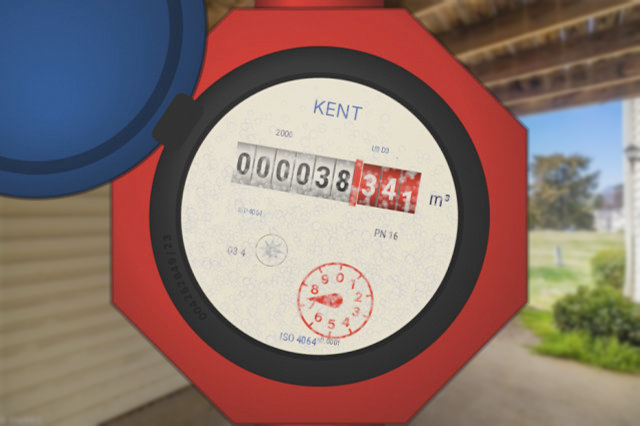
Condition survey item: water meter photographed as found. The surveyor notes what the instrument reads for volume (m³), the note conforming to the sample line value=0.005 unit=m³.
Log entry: value=38.3407 unit=m³
